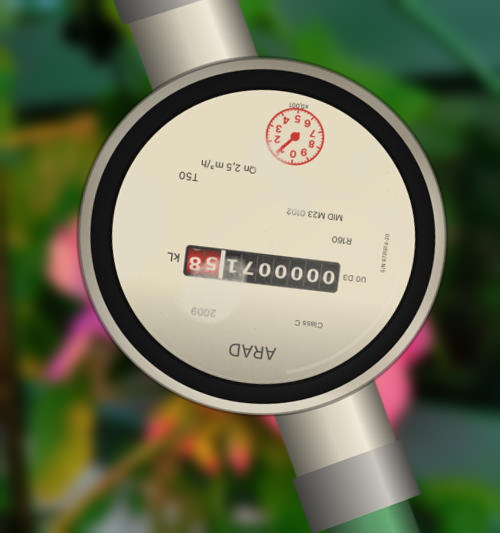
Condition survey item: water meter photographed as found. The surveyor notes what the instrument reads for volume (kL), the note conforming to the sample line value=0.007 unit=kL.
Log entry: value=71.581 unit=kL
